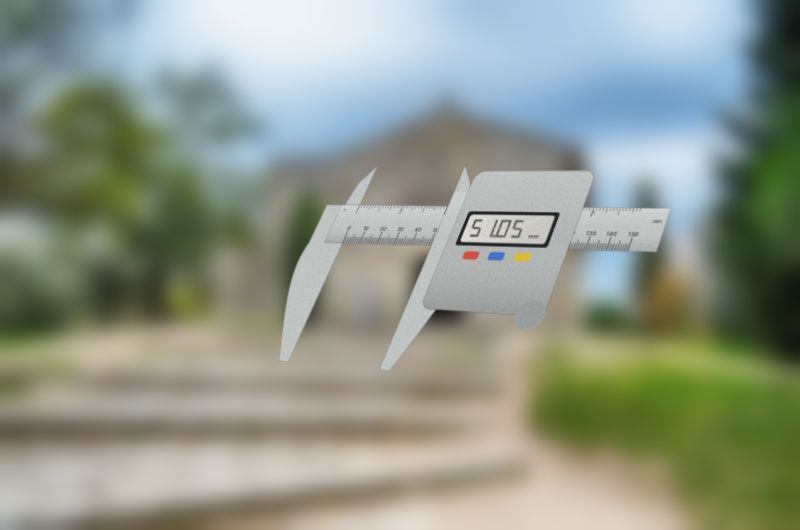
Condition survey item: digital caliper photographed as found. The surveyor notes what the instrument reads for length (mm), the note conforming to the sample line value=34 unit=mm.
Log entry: value=51.05 unit=mm
